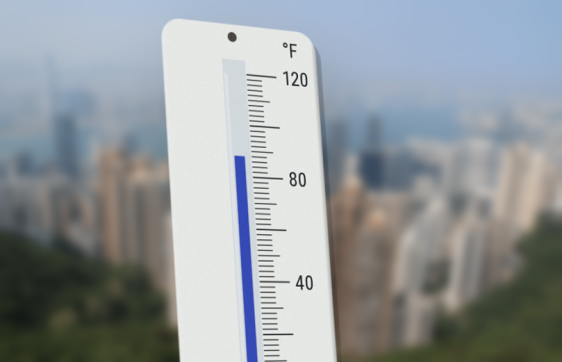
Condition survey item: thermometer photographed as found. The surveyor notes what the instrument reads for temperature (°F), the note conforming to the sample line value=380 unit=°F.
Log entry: value=88 unit=°F
